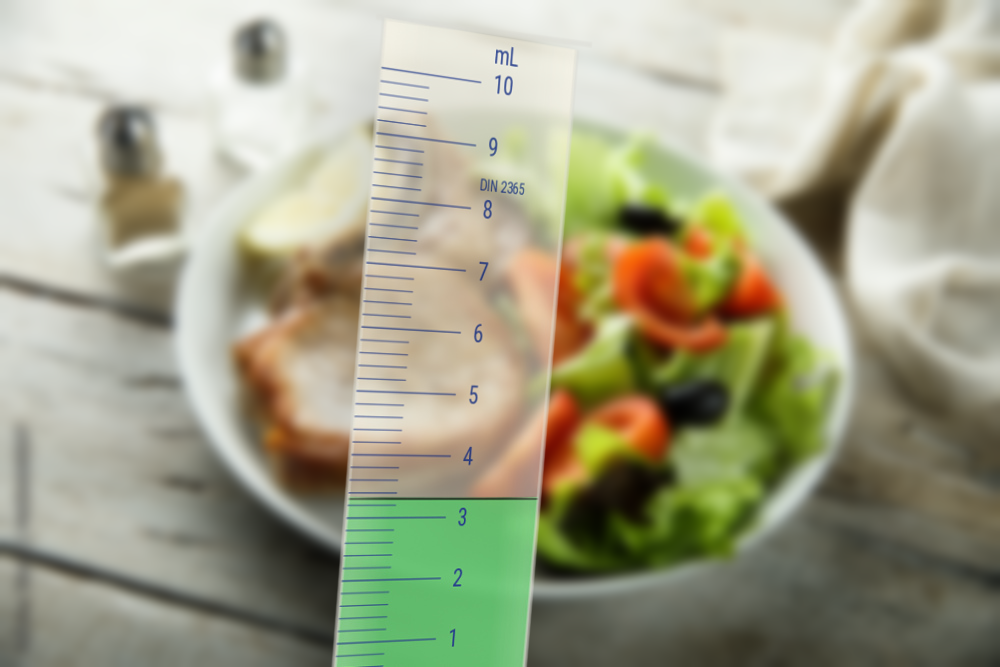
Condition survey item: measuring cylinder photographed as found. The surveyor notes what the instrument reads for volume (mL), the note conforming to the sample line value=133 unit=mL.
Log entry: value=3.3 unit=mL
